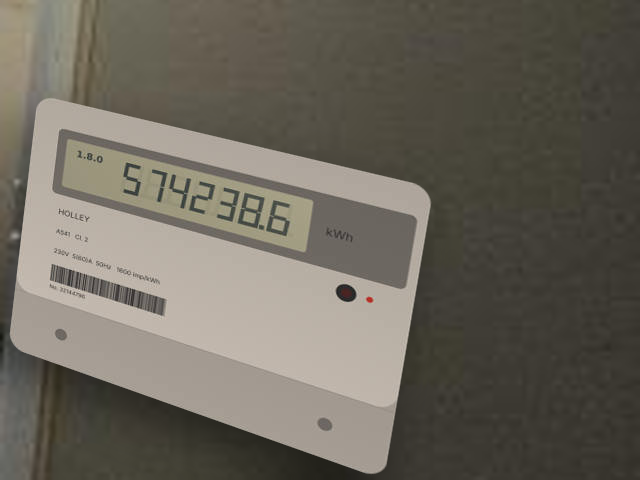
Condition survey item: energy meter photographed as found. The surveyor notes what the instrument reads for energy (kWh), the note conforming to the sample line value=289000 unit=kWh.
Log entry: value=574238.6 unit=kWh
